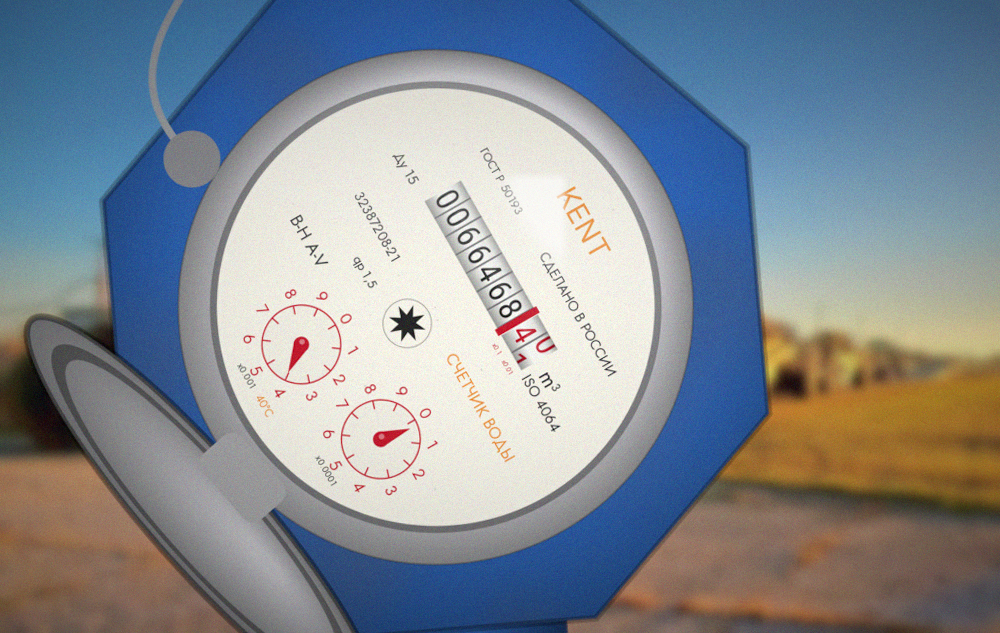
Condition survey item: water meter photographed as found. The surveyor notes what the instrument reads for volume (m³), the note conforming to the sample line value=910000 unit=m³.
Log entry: value=66468.4040 unit=m³
